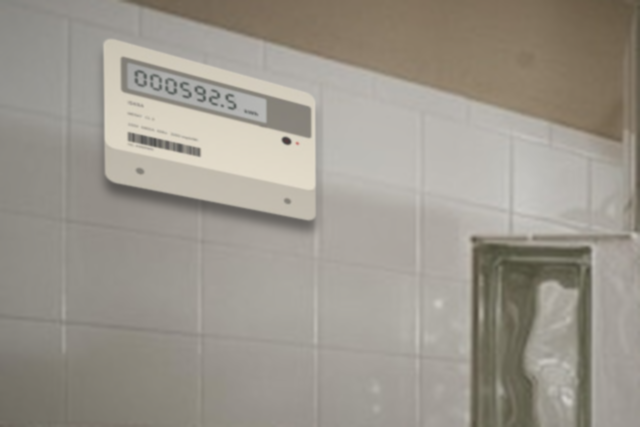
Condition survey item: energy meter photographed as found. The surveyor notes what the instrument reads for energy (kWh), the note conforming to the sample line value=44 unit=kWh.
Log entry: value=592.5 unit=kWh
